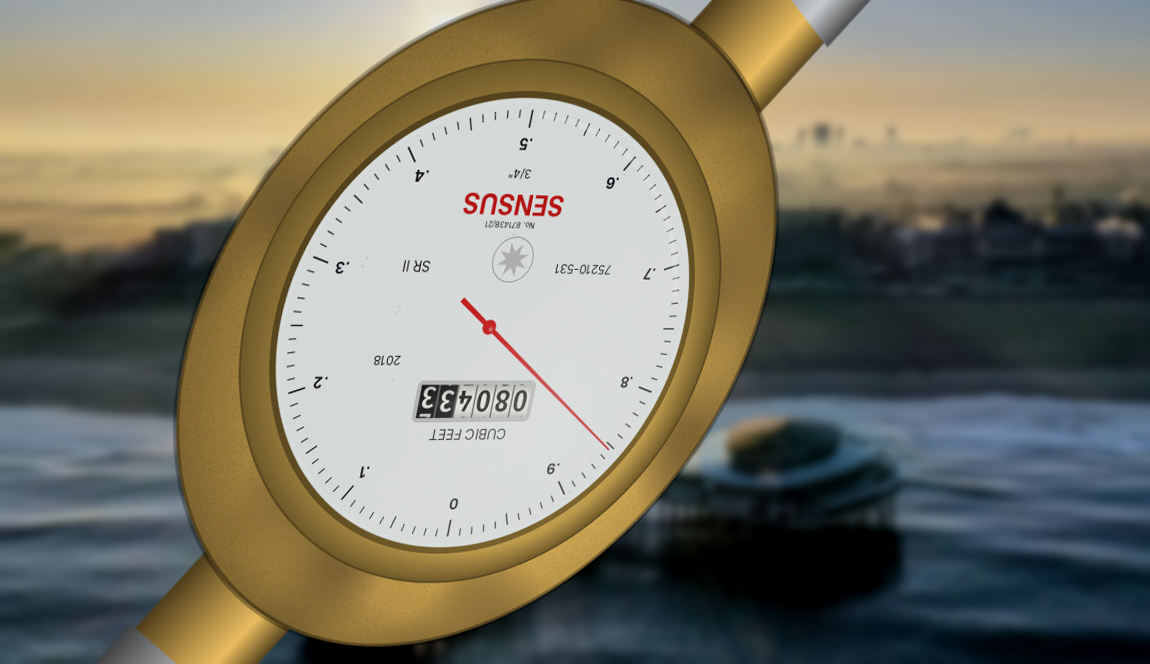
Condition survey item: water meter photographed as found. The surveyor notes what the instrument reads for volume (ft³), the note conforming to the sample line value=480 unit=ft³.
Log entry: value=80432.85 unit=ft³
